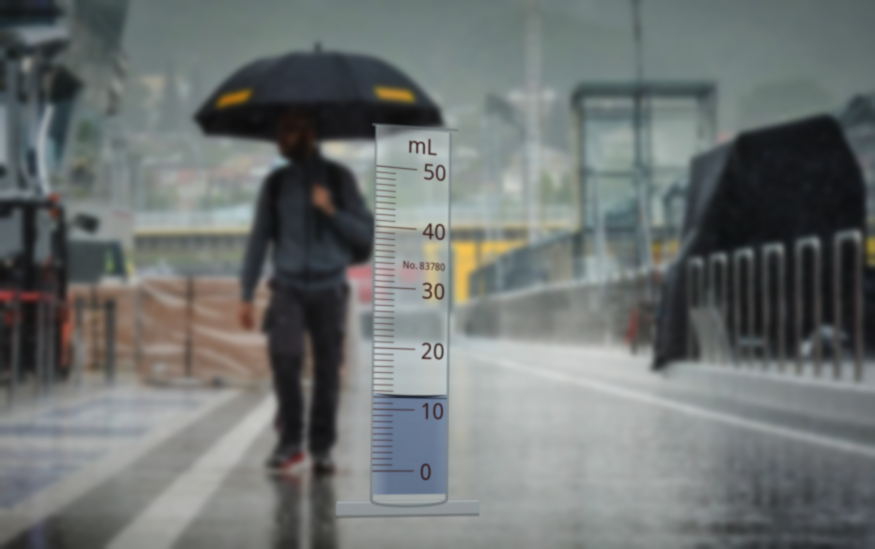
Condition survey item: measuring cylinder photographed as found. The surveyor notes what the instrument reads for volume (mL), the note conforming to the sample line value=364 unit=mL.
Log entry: value=12 unit=mL
